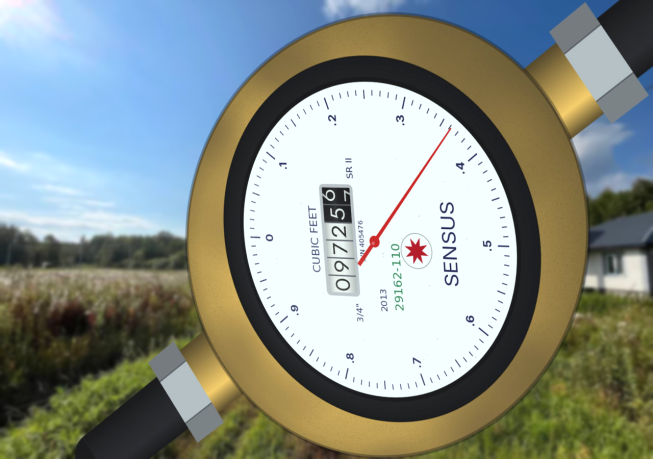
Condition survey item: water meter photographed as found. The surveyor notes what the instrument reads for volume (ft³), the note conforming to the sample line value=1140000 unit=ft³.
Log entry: value=97256.36 unit=ft³
